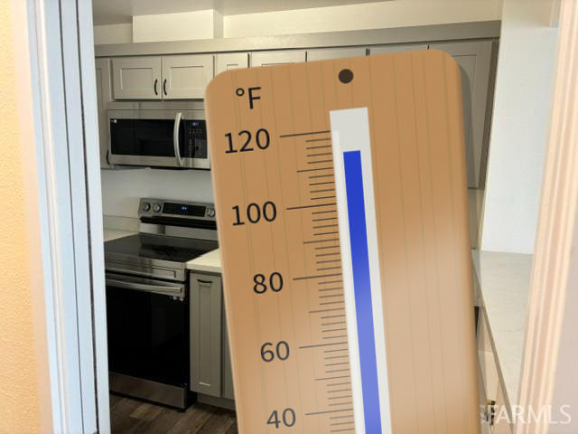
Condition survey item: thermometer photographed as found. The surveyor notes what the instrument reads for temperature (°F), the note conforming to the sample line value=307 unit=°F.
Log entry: value=114 unit=°F
